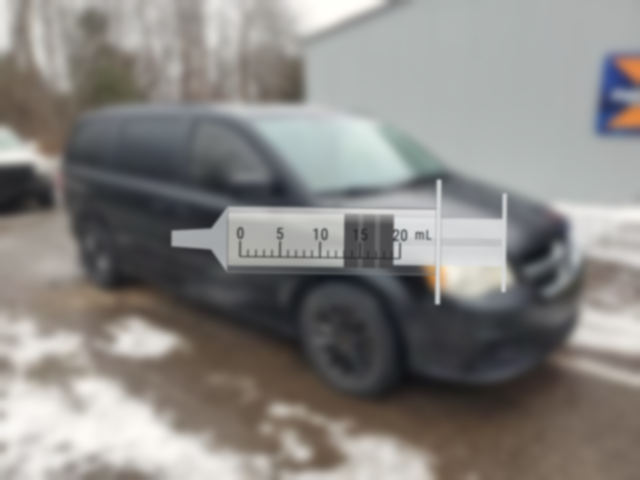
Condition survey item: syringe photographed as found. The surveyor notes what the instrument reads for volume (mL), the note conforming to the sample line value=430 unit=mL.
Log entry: value=13 unit=mL
